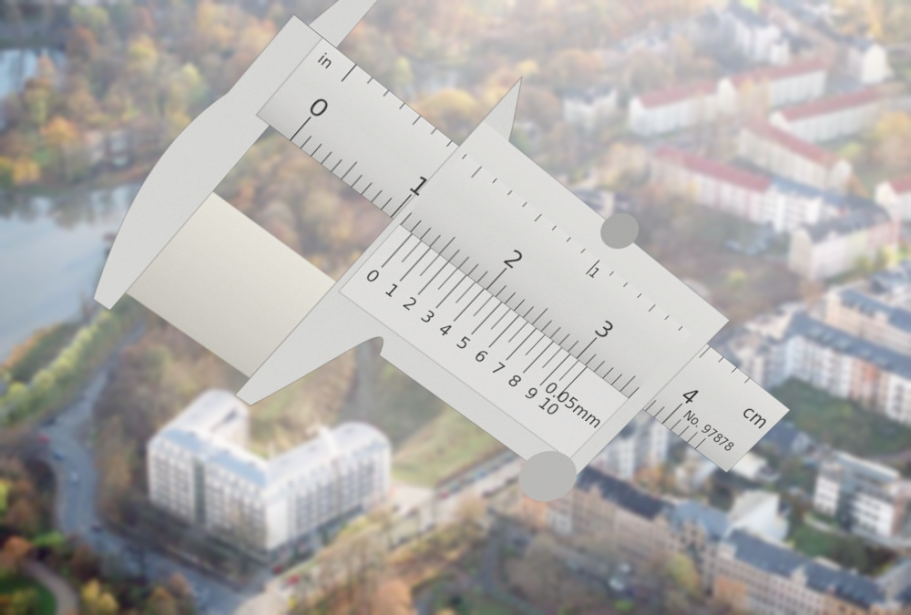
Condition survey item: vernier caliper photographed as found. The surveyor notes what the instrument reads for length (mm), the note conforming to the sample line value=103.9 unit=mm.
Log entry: value=12.2 unit=mm
